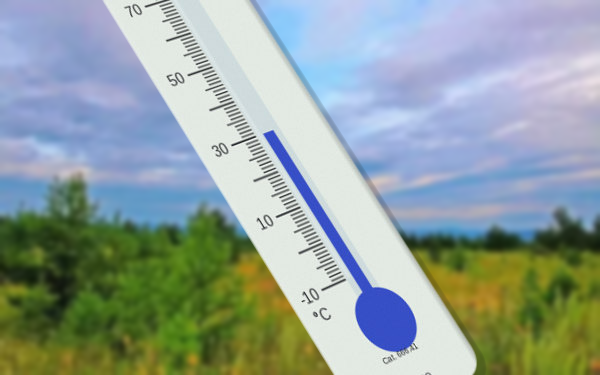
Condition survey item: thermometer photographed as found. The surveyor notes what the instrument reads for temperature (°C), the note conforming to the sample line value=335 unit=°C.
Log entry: value=30 unit=°C
